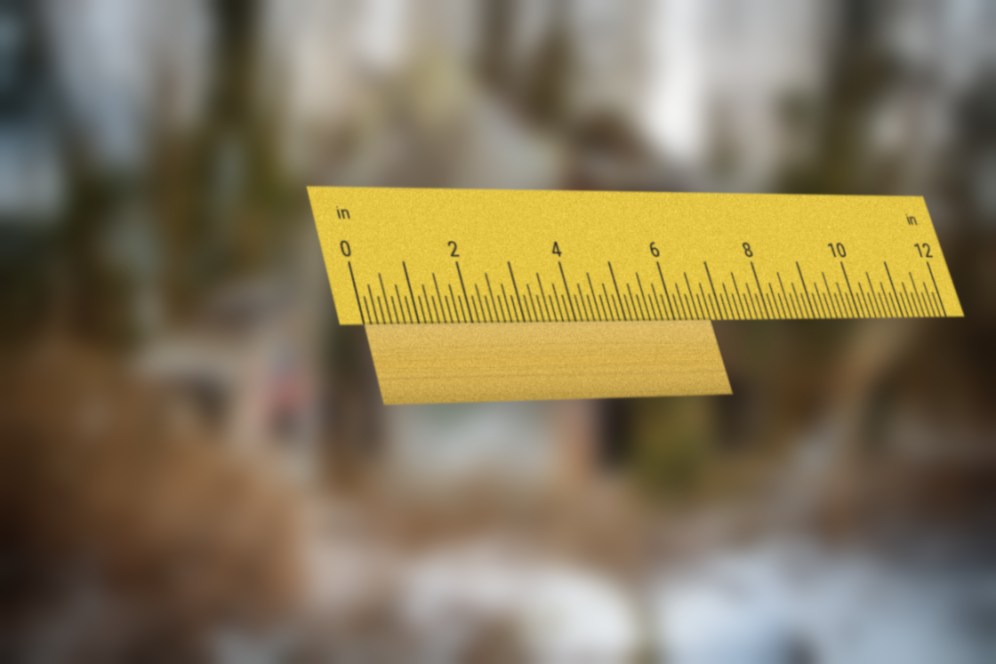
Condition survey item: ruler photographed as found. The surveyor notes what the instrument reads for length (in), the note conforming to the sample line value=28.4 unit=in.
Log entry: value=6.75 unit=in
